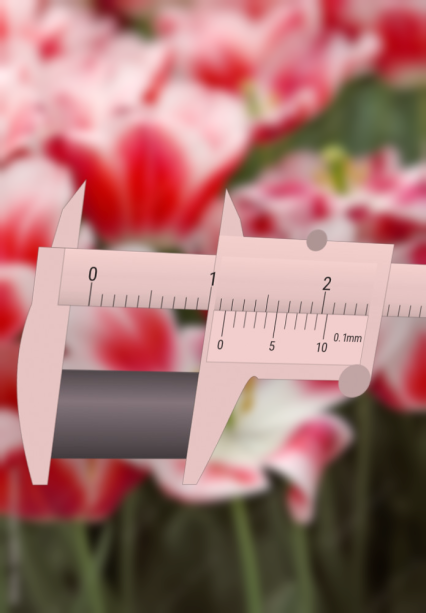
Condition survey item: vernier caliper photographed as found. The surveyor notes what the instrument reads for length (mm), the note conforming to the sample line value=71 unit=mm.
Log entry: value=11.5 unit=mm
